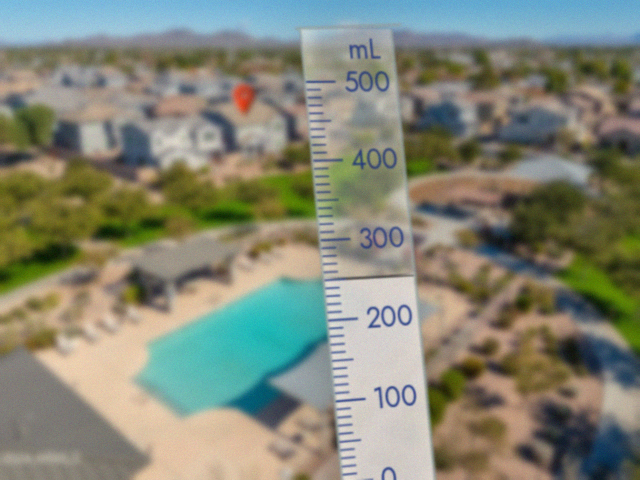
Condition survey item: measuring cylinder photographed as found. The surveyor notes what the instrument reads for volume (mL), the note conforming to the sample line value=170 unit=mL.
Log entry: value=250 unit=mL
